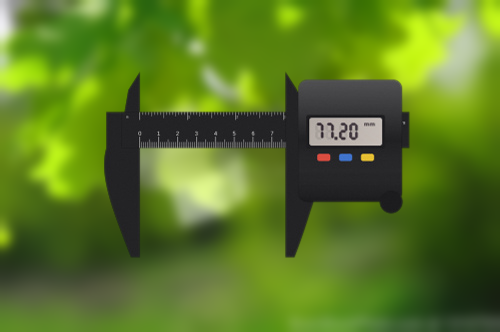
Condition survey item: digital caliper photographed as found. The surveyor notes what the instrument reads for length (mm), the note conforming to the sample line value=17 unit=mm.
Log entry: value=77.20 unit=mm
